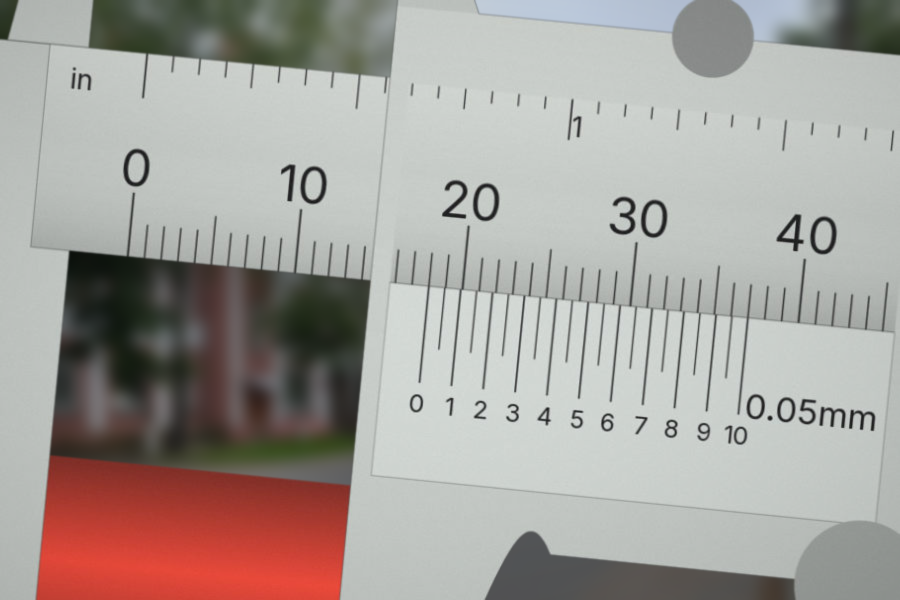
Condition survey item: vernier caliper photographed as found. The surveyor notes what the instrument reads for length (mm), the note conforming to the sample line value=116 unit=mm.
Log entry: value=18.0 unit=mm
